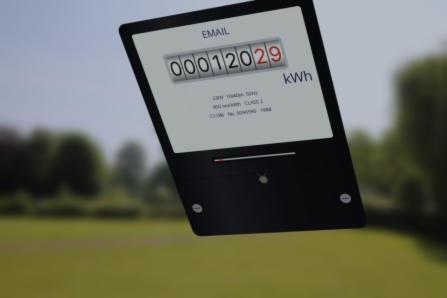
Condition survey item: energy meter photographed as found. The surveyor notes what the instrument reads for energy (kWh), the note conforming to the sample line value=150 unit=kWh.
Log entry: value=120.29 unit=kWh
